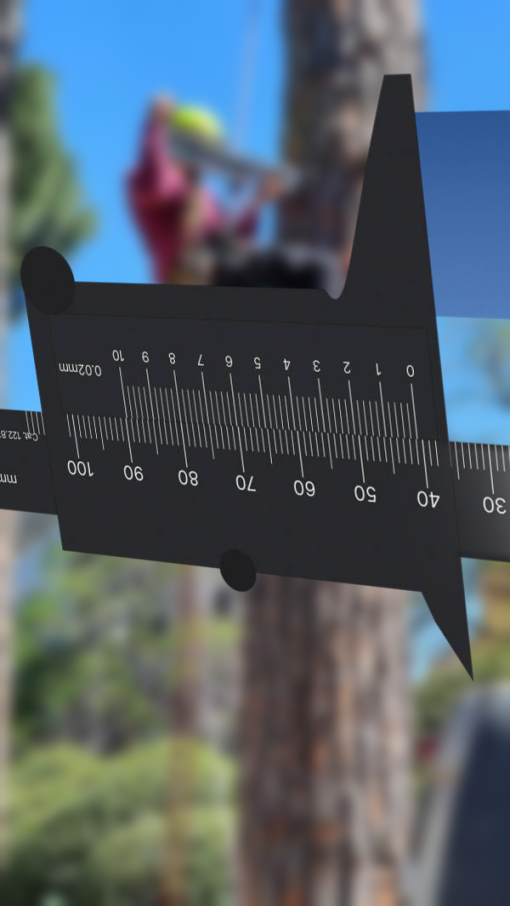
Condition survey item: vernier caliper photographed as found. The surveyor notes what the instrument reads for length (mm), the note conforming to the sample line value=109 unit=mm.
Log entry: value=40.8 unit=mm
